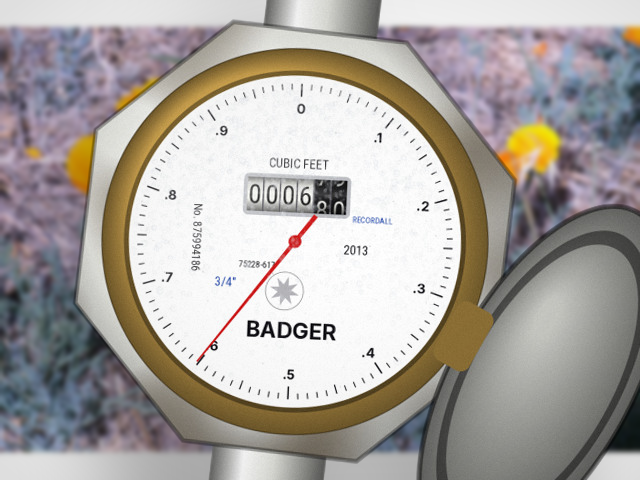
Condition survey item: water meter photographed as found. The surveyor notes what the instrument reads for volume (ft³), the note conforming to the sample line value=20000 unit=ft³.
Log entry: value=679.60 unit=ft³
